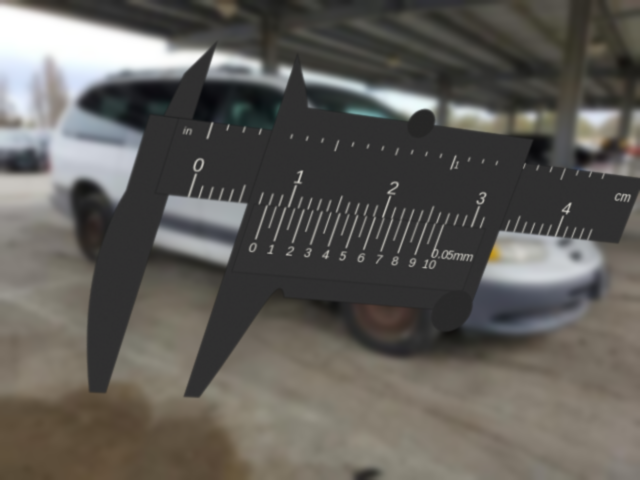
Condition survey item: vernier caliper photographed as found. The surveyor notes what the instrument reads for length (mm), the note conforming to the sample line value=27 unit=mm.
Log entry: value=7.8 unit=mm
